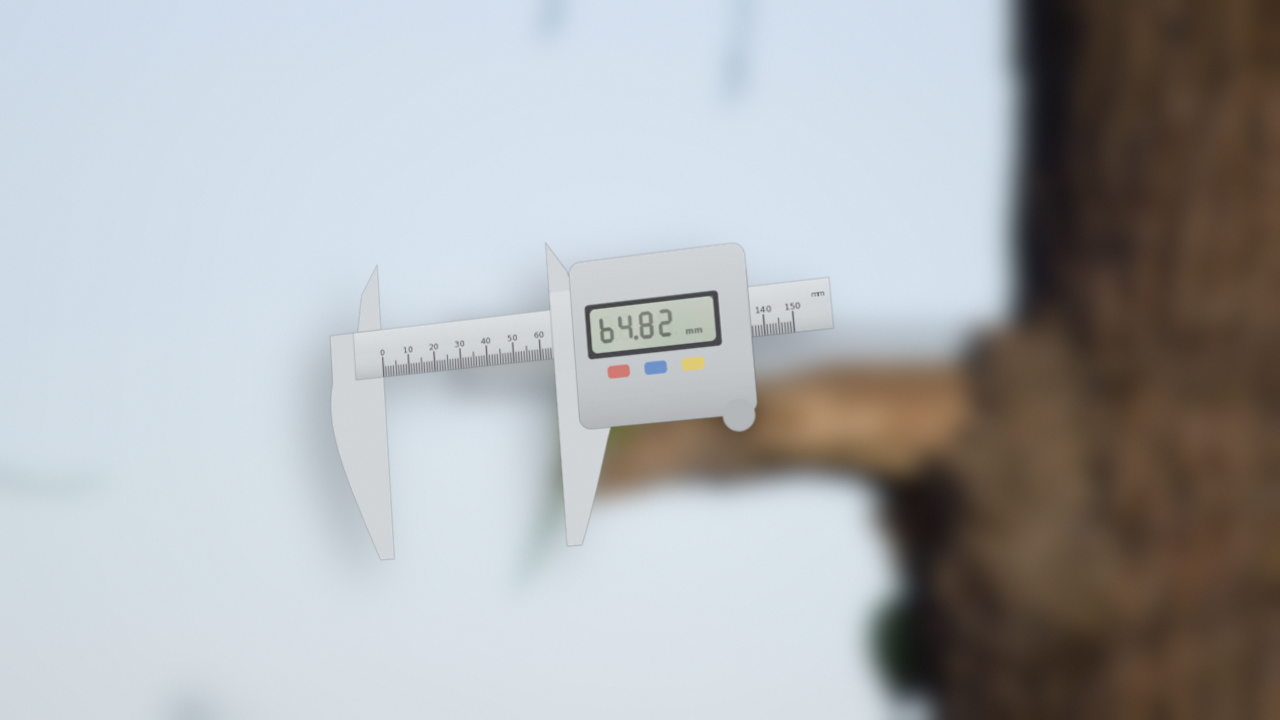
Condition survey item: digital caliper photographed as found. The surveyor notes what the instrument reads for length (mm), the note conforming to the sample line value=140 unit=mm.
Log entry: value=64.82 unit=mm
